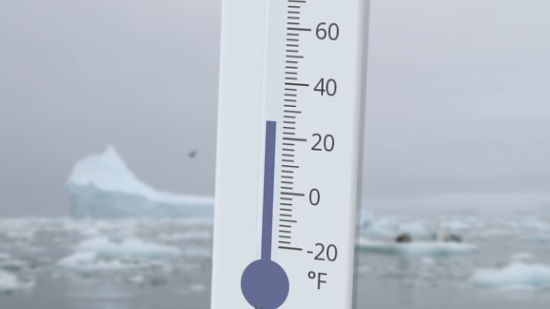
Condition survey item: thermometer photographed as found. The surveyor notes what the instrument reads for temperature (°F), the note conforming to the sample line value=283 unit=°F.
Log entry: value=26 unit=°F
